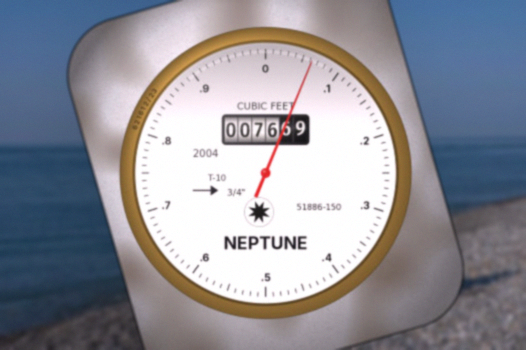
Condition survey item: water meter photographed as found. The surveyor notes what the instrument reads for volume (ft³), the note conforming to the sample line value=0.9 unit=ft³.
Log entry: value=7669.06 unit=ft³
